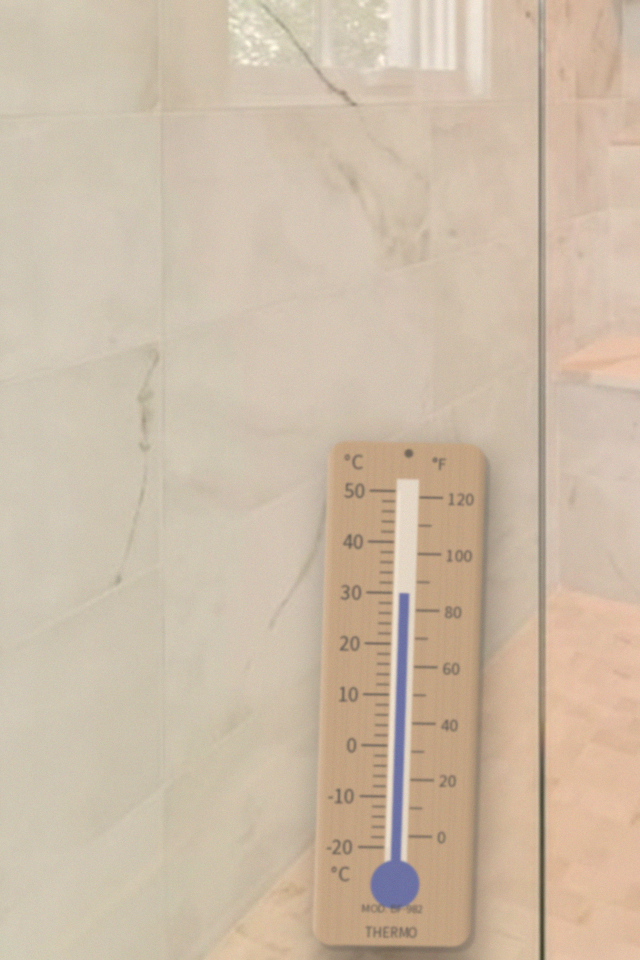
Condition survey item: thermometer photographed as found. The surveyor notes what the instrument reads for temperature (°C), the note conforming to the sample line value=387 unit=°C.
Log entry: value=30 unit=°C
